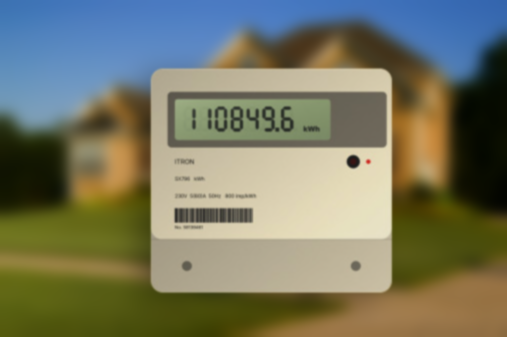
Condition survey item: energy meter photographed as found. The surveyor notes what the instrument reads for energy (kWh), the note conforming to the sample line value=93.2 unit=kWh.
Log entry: value=110849.6 unit=kWh
